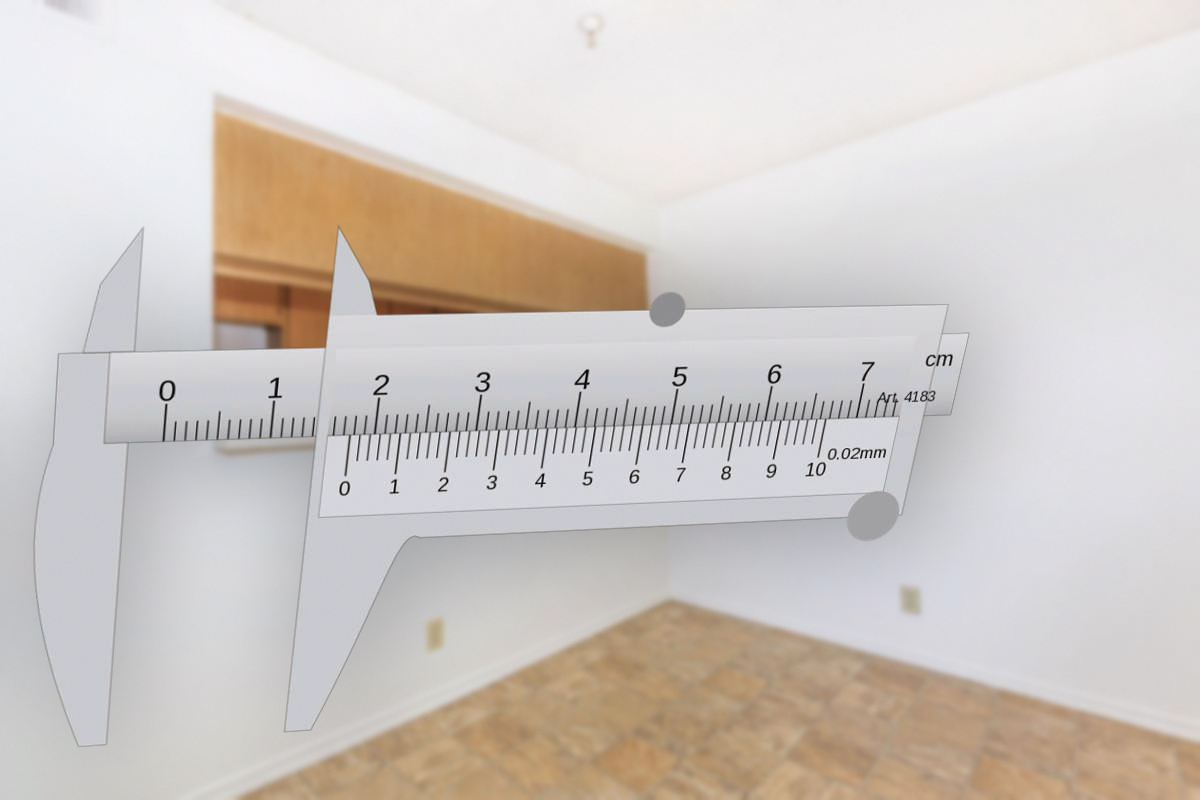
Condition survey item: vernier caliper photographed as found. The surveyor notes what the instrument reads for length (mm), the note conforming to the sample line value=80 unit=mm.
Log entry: value=17.6 unit=mm
